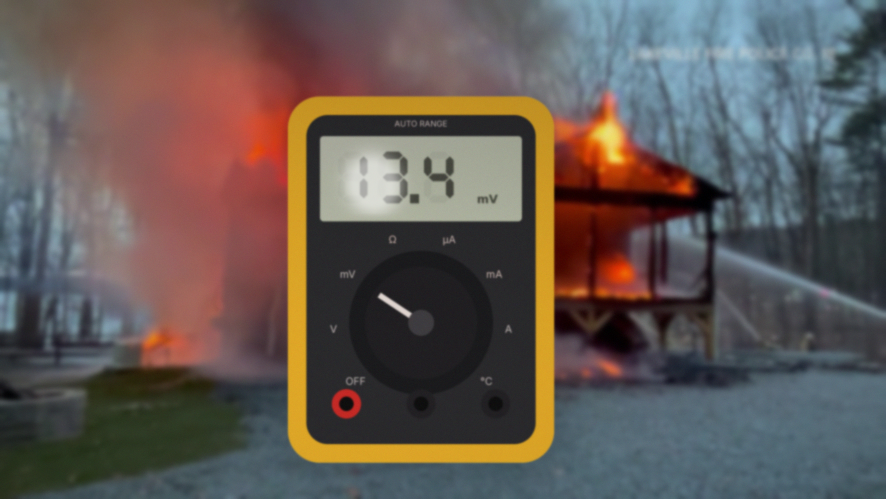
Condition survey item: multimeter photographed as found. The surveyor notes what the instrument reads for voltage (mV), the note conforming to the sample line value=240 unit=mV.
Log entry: value=13.4 unit=mV
